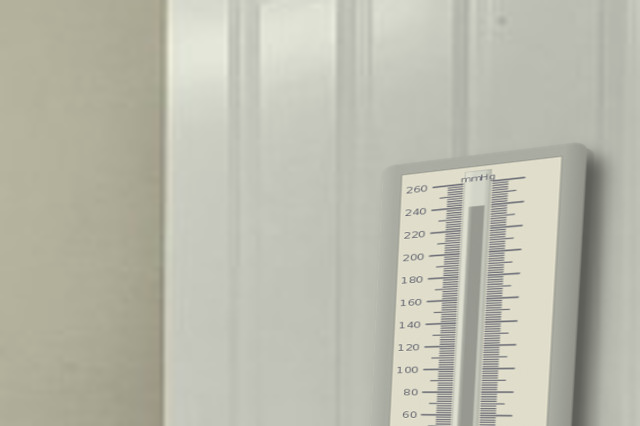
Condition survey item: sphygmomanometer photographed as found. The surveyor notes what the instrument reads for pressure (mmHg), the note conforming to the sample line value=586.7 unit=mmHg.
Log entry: value=240 unit=mmHg
